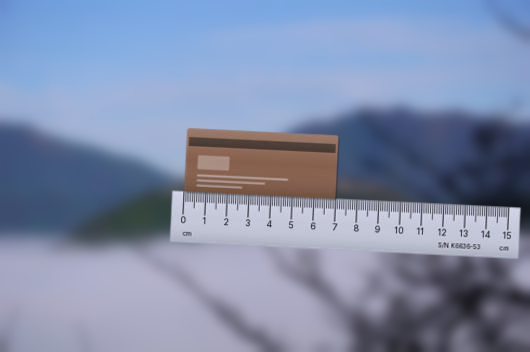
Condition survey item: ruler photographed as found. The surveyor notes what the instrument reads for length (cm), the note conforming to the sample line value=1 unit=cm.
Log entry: value=7 unit=cm
